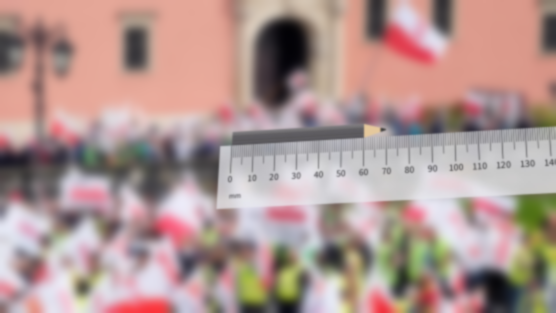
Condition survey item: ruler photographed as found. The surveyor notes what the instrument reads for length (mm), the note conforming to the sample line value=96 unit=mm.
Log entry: value=70 unit=mm
